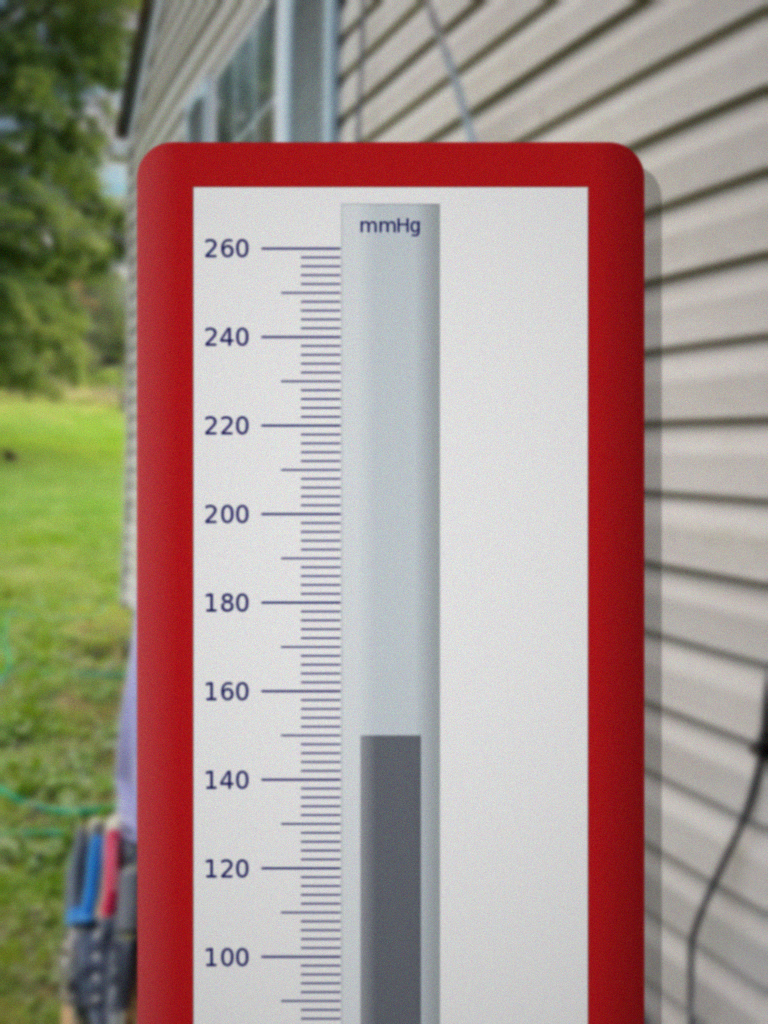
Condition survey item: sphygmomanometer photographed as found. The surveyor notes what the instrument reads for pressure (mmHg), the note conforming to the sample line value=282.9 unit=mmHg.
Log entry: value=150 unit=mmHg
